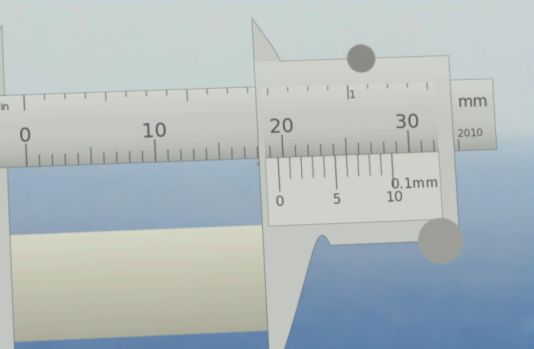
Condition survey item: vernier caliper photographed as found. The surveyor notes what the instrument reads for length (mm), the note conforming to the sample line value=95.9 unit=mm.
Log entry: value=19.6 unit=mm
